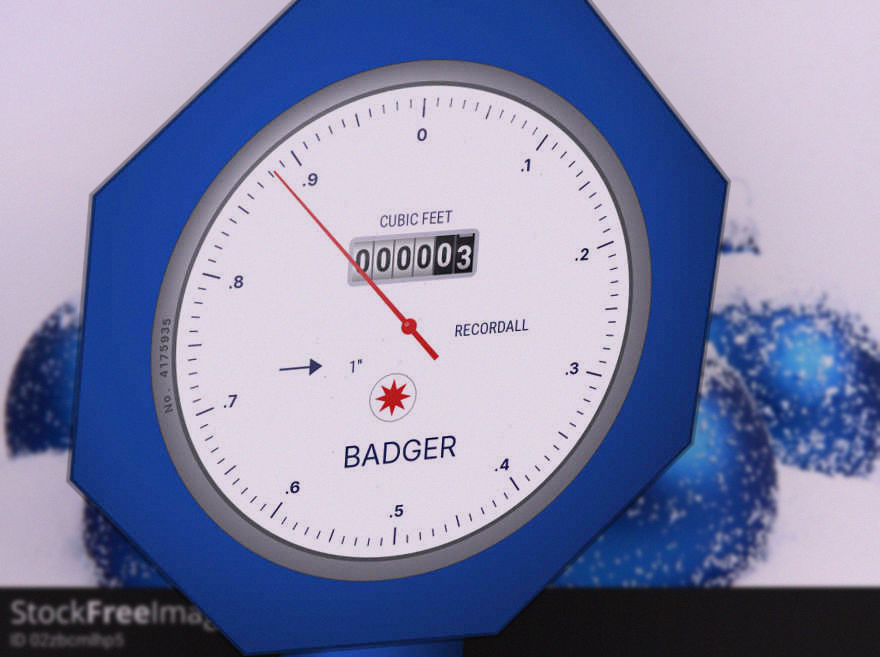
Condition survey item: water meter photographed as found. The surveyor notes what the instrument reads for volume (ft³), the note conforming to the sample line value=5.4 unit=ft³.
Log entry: value=2.88 unit=ft³
